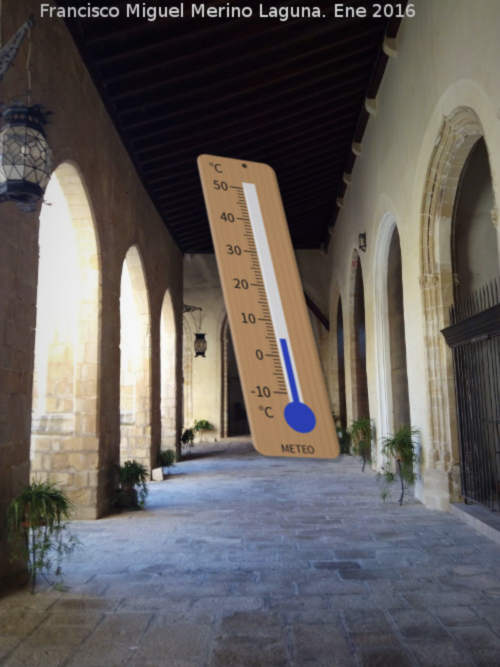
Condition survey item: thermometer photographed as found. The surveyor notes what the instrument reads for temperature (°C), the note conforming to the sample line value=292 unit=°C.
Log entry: value=5 unit=°C
